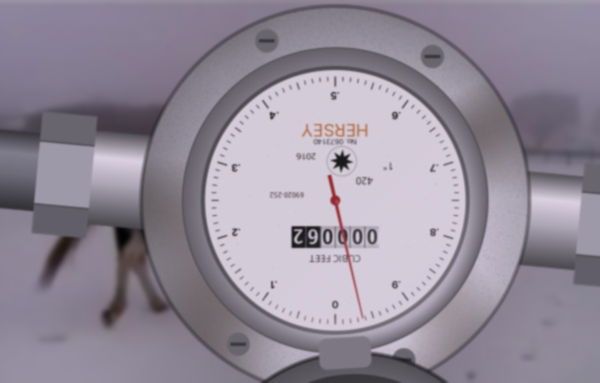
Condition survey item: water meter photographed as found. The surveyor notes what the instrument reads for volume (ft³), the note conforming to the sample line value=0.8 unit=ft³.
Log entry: value=61.96 unit=ft³
